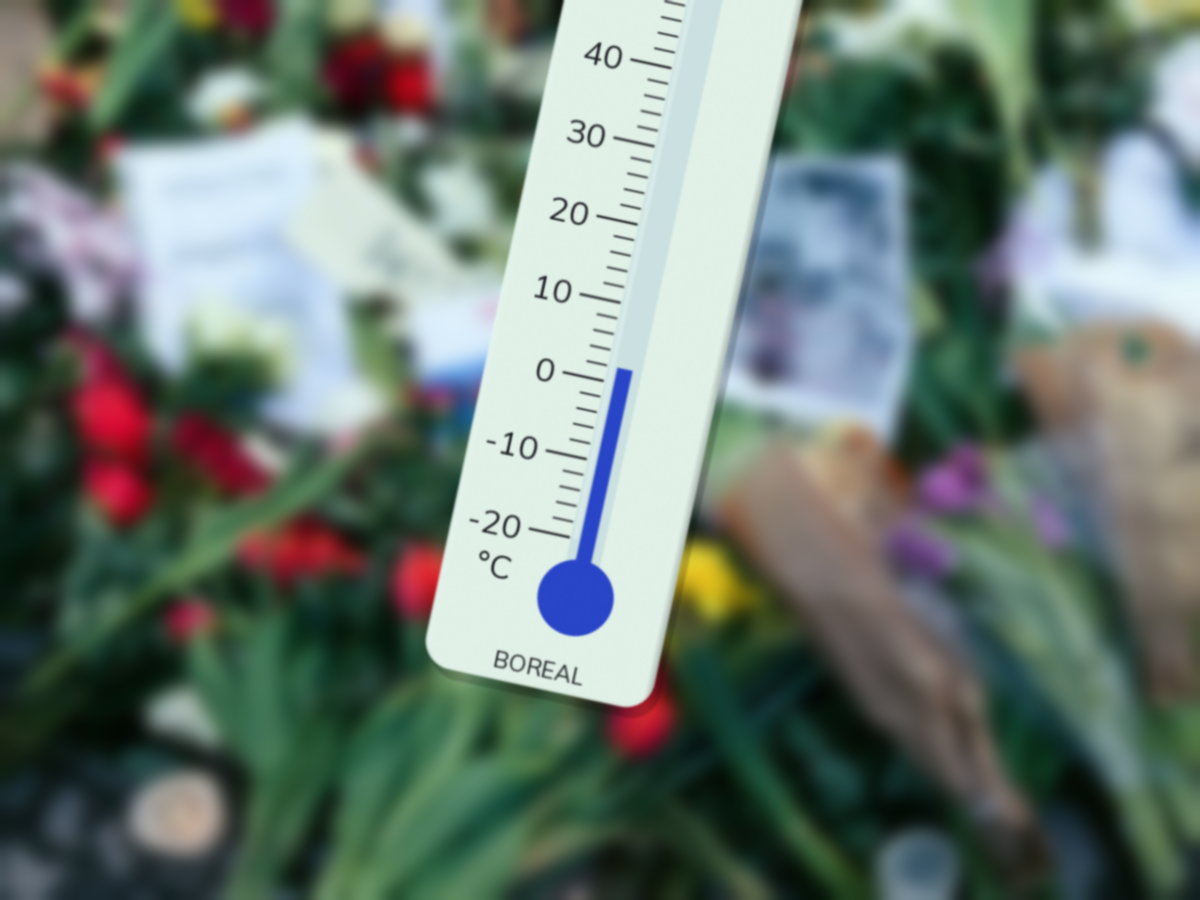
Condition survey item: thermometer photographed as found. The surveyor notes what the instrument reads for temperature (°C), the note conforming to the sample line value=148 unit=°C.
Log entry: value=2 unit=°C
